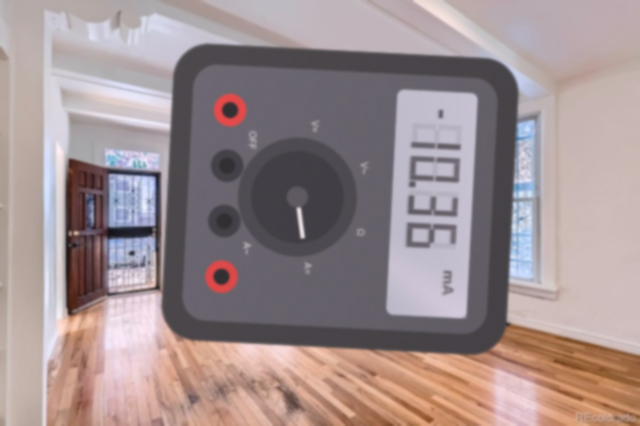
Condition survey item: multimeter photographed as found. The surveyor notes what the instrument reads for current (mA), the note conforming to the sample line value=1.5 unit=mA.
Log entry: value=-10.36 unit=mA
